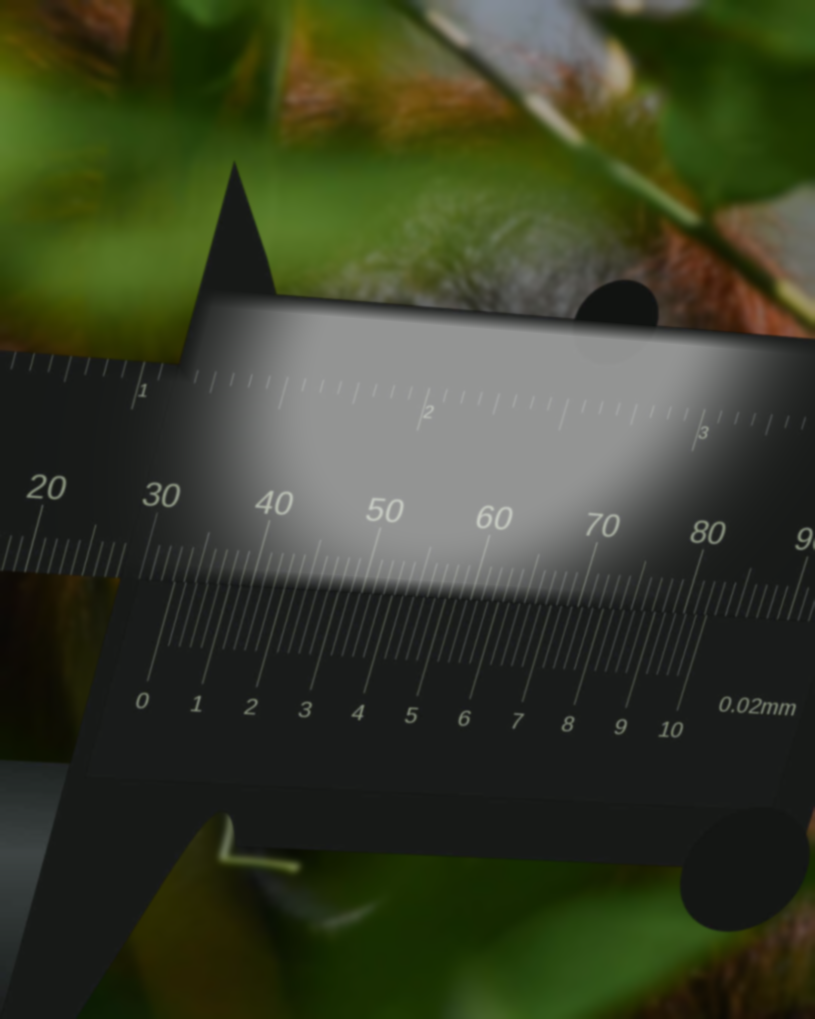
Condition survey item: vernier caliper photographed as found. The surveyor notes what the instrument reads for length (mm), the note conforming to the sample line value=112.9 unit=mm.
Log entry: value=33.2 unit=mm
